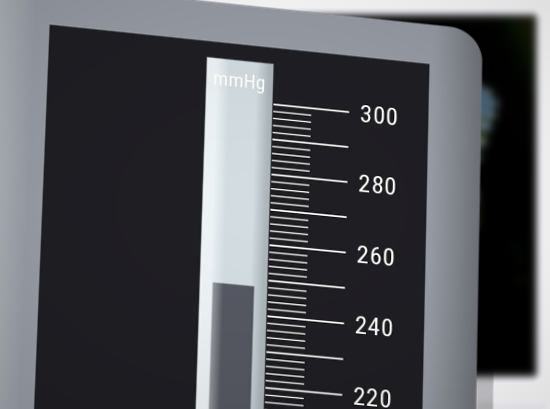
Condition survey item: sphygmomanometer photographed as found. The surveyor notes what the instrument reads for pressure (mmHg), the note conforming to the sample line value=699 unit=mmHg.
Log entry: value=248 unit=mmHg
